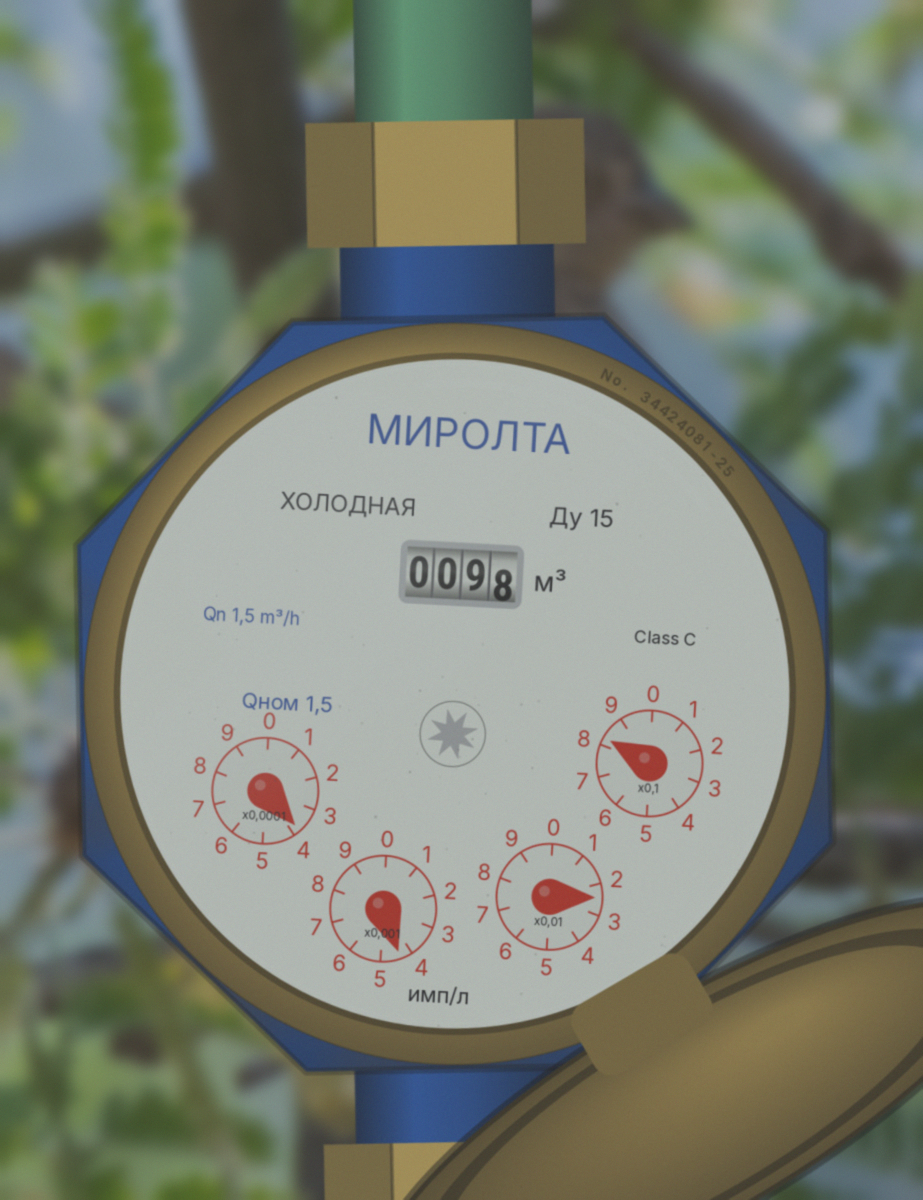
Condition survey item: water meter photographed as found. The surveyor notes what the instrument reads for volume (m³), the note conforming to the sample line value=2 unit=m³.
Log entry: value=97.8243 unit=m³
